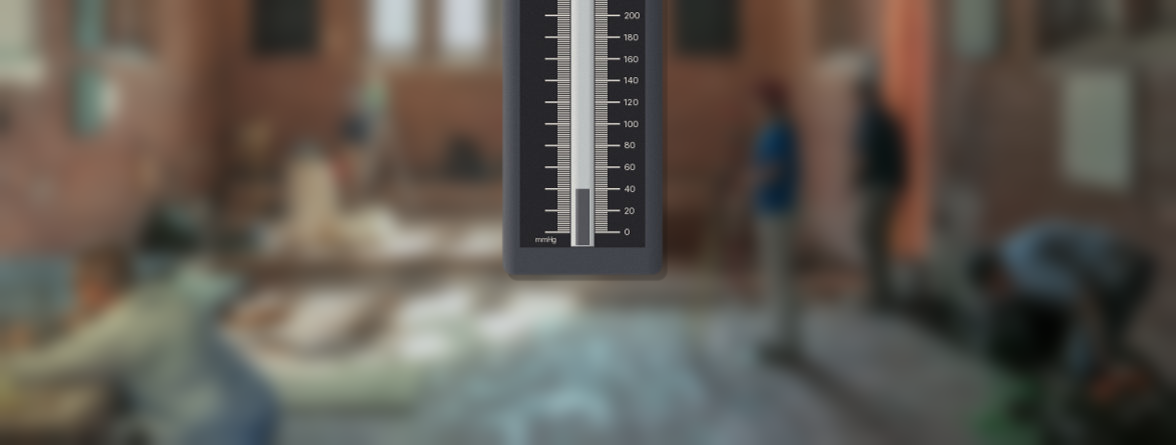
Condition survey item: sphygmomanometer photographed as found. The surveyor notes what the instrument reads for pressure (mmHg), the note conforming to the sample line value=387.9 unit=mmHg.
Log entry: value=40 unit=mmHg
